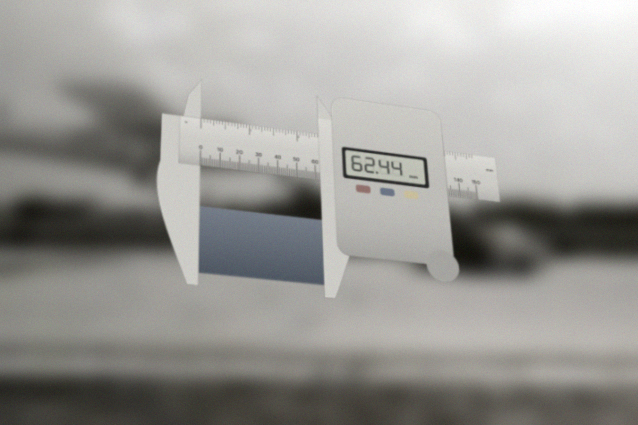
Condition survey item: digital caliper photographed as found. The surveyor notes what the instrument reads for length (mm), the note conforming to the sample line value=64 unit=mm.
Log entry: value=62.44 unit=mm
